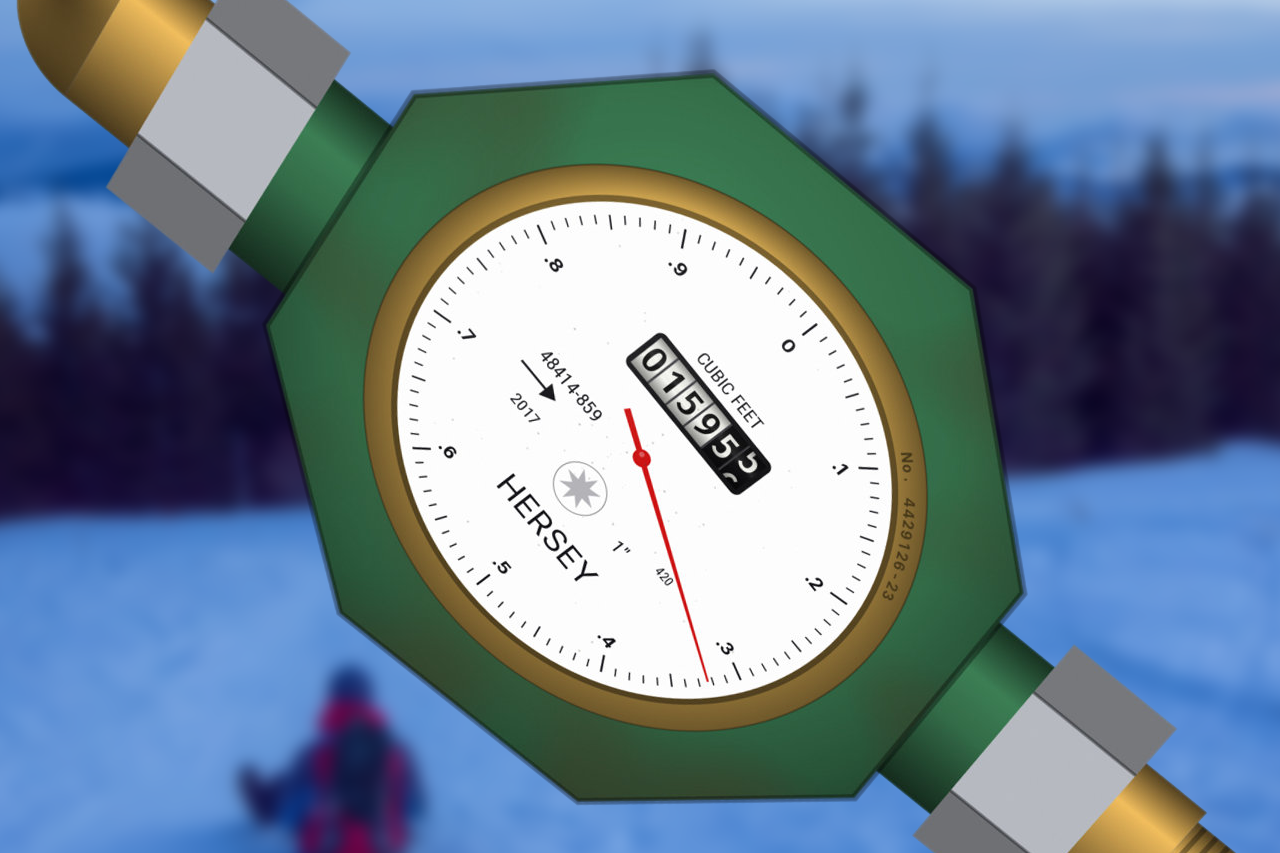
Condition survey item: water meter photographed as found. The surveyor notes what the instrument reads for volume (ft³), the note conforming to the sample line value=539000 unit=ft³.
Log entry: value=15955.32 unit=ft³
